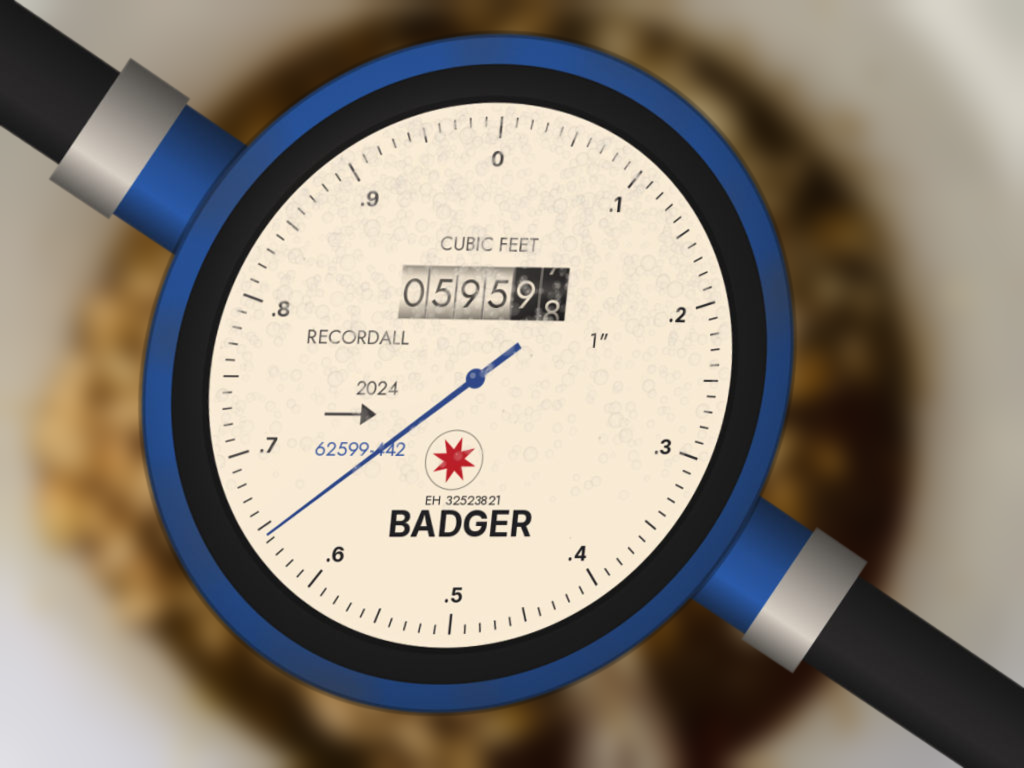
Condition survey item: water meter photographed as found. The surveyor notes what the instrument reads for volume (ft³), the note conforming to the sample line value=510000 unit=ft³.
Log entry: value=59597.64 unit=ft³
